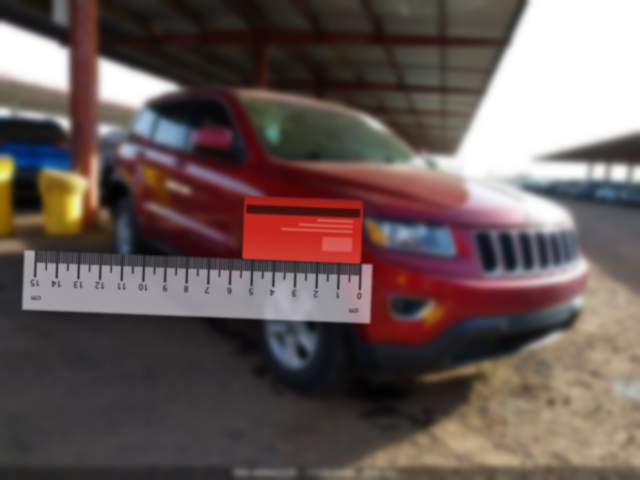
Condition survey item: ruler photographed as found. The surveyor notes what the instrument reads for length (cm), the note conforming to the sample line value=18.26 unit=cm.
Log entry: value=5.5 unit=cm
